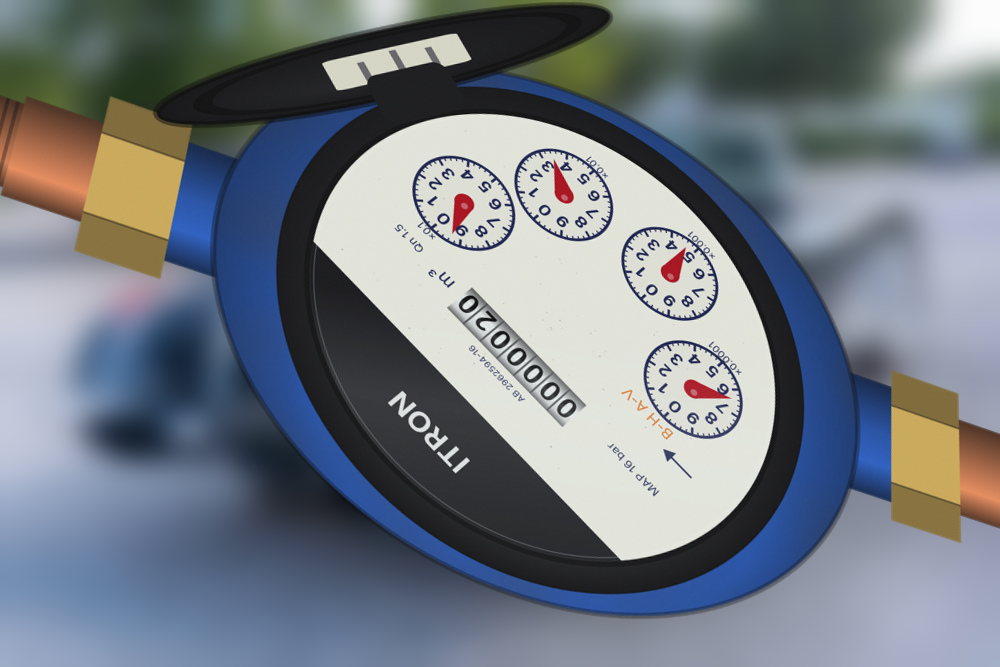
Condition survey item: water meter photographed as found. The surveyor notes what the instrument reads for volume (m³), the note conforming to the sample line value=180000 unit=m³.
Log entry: value=19.9346 unit=m³
